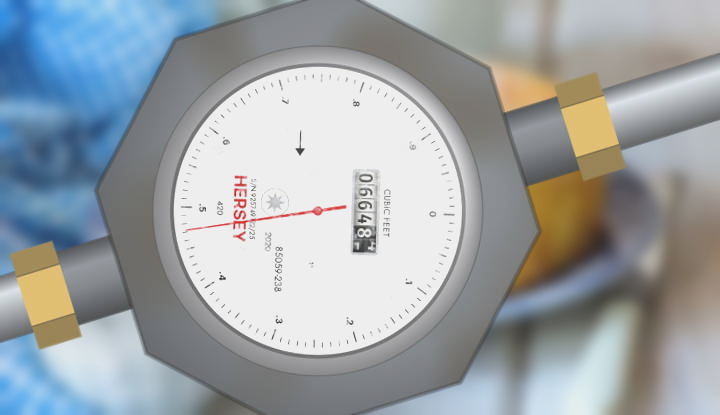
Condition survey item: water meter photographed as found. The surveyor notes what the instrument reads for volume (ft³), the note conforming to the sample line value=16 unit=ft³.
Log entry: value=66484.47 unit=ft³
